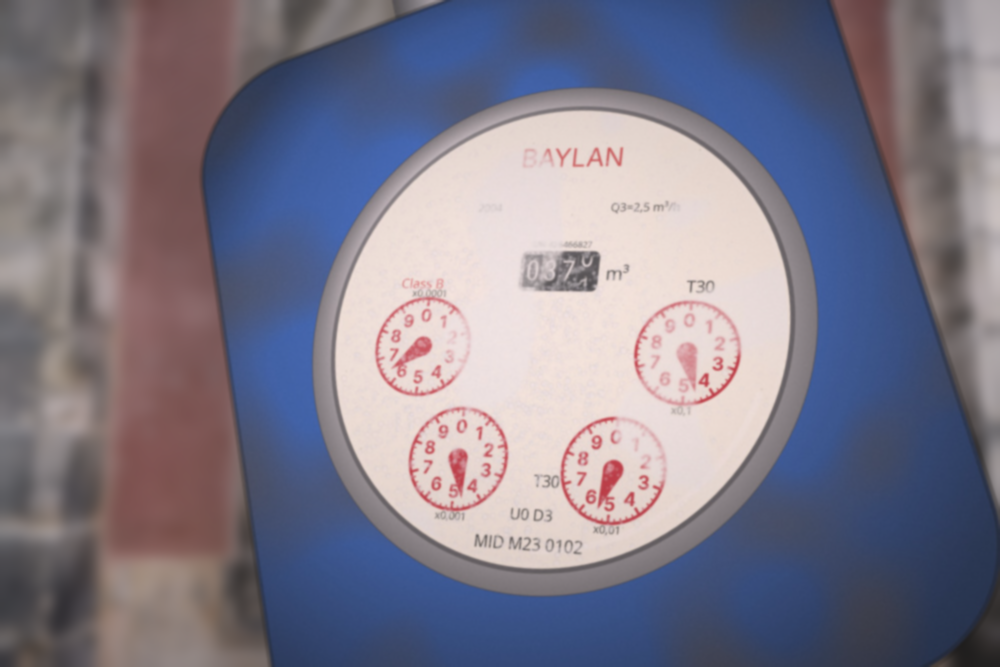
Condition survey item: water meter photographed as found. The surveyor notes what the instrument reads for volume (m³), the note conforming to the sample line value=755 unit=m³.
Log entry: value=370.4546 unit=m³
